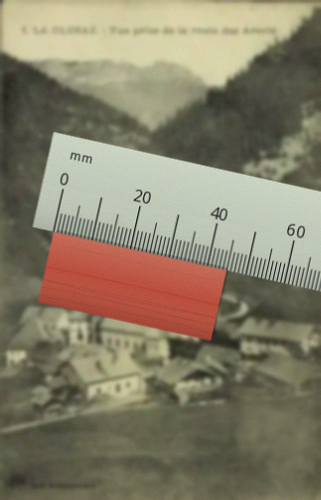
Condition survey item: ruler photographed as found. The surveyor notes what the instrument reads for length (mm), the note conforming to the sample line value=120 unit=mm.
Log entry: value=45 unit=mm
